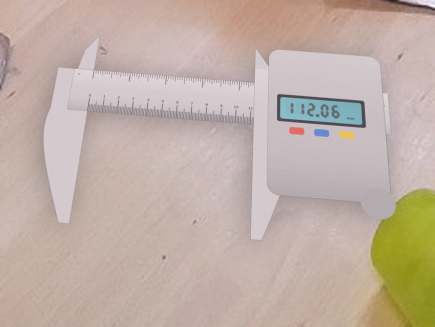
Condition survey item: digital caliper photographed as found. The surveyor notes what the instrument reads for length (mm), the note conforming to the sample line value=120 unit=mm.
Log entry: value=112.06 unit=mm
